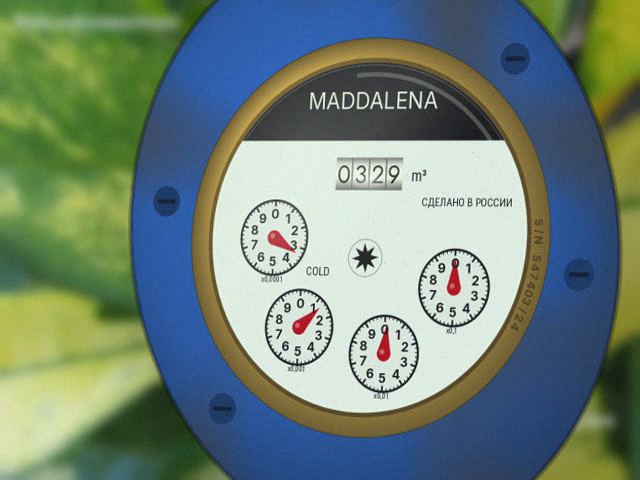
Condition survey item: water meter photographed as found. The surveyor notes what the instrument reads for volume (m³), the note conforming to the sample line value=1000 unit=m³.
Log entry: value=329.0013 unit=m³
